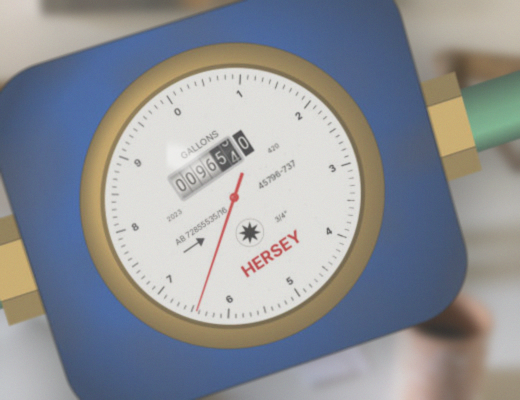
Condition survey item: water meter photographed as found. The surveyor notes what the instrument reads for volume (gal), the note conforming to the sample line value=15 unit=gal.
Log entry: value=96536.4 unit=gal
